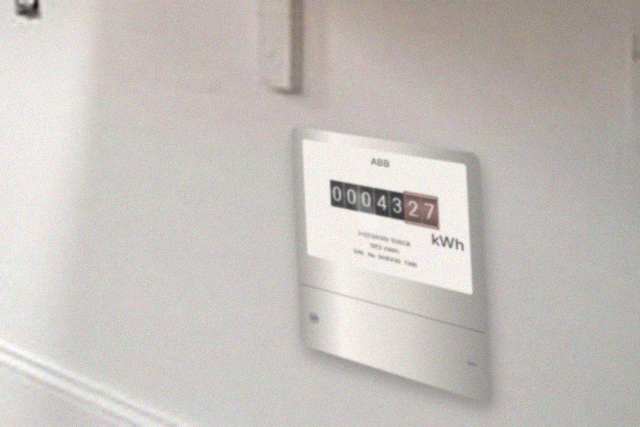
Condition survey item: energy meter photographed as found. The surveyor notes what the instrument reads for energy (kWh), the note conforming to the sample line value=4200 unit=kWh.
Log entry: value=43.27 unit=kWh
